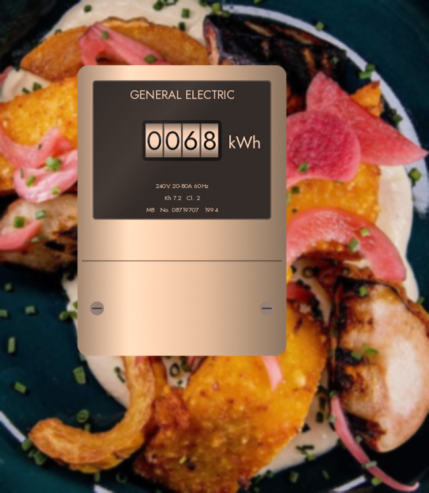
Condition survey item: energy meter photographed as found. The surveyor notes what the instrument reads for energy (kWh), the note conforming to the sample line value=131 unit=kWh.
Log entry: value=68 unit=kWh
